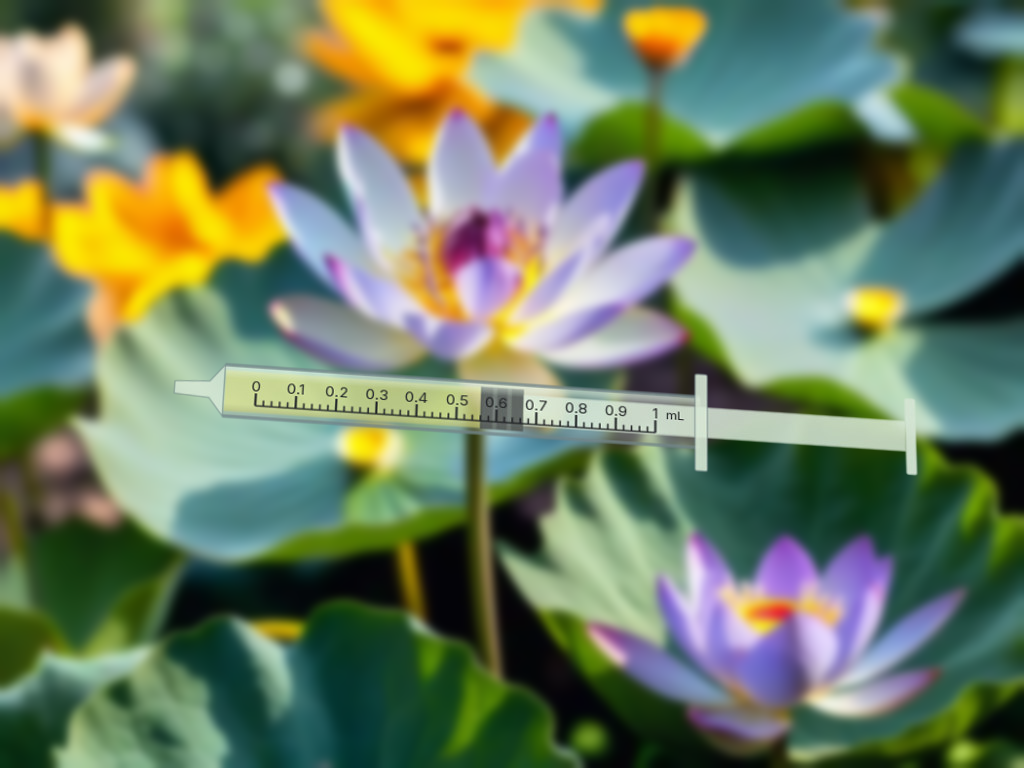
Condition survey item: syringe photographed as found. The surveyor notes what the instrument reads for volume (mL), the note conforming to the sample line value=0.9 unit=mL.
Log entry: value=0.56 unit=mL
